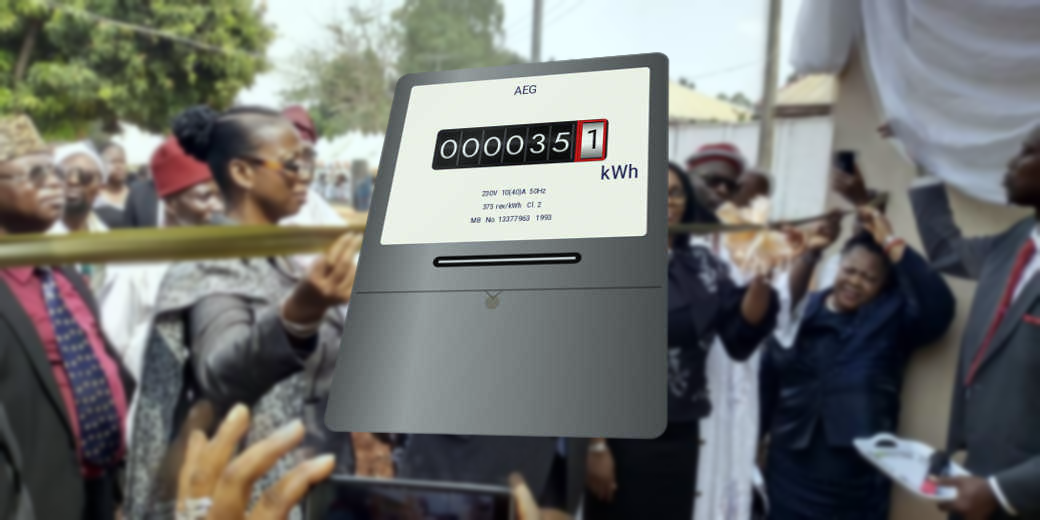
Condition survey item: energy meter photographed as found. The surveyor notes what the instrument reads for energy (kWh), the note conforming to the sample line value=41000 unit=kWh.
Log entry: value=35.1 unit=kWh
